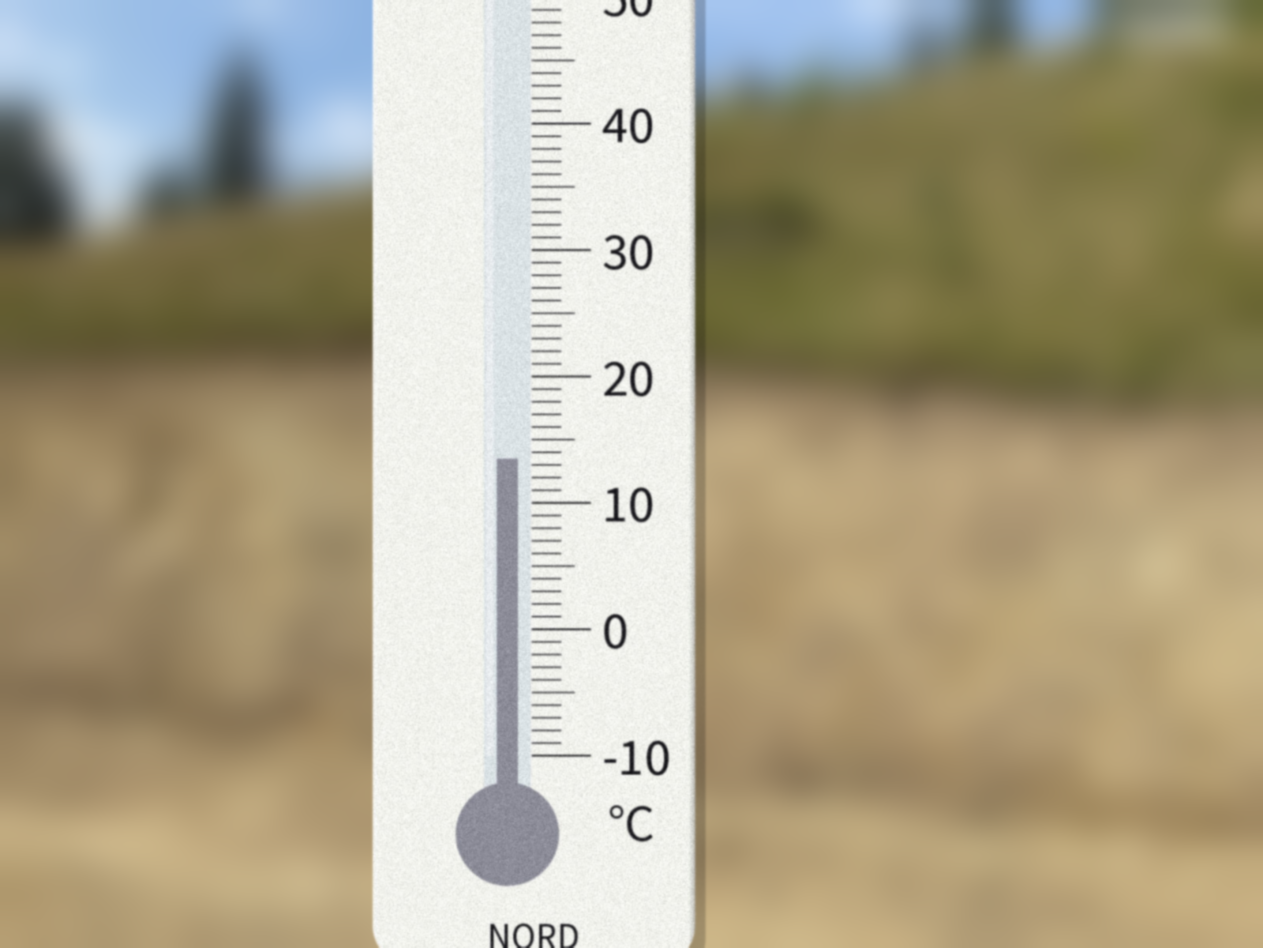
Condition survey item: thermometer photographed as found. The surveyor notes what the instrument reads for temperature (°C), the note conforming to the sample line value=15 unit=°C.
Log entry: value=13.5 unit=°C
